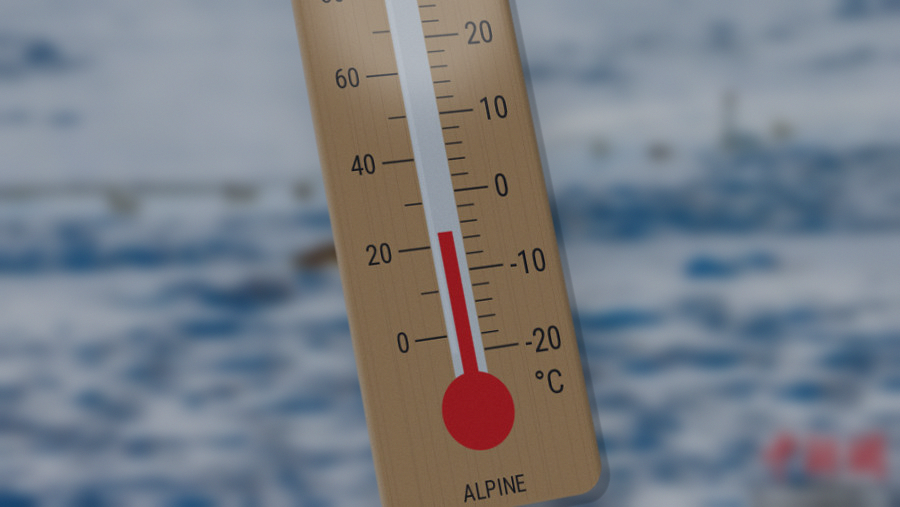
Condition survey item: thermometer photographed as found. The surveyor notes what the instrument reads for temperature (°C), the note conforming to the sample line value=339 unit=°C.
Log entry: value=-5 unit=°C
